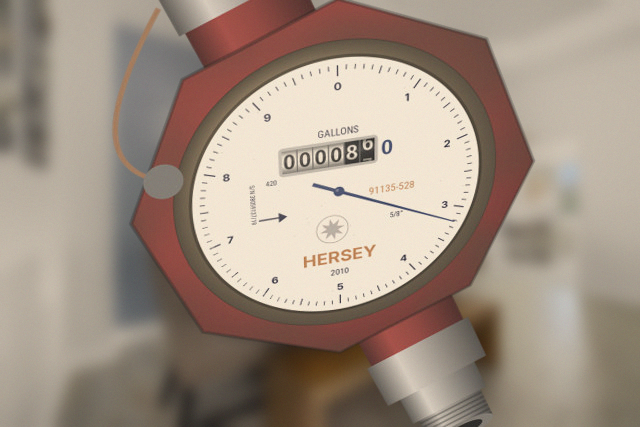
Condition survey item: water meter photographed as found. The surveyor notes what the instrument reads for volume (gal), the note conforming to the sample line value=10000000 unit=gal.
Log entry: value=863.2 unit=gal
